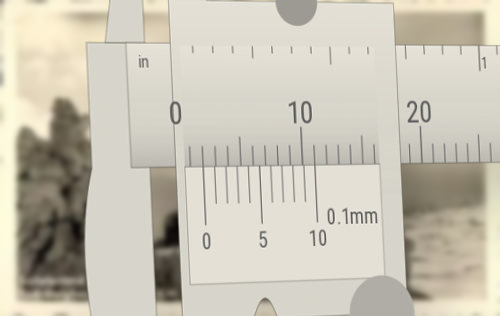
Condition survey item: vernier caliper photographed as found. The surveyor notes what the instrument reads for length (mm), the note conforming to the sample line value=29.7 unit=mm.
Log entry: value=2.0 unit=mm
